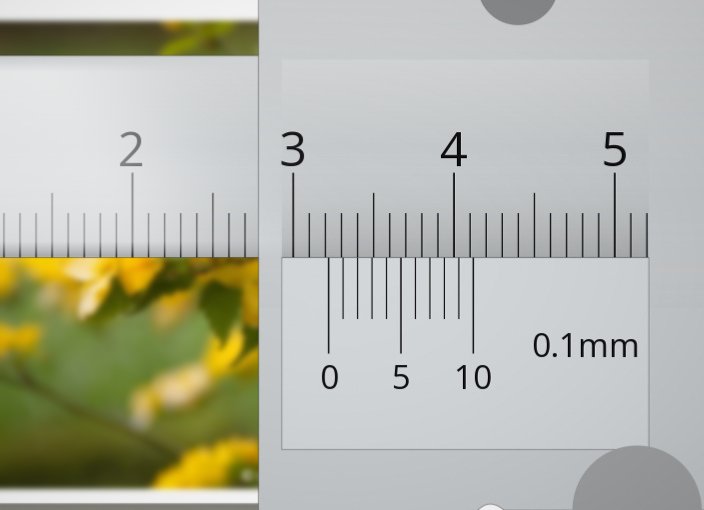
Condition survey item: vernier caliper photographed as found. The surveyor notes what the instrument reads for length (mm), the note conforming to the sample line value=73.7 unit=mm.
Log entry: value=32.2 unit=mm
